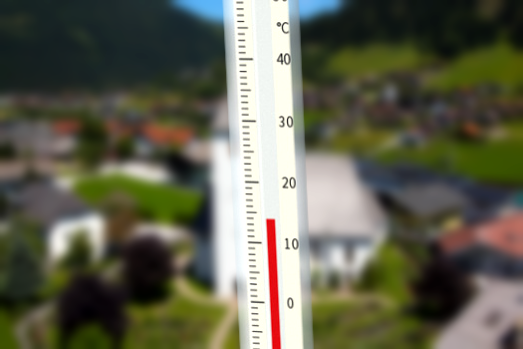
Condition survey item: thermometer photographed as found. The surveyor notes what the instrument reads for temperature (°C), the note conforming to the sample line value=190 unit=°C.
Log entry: value=14 unit=°C
